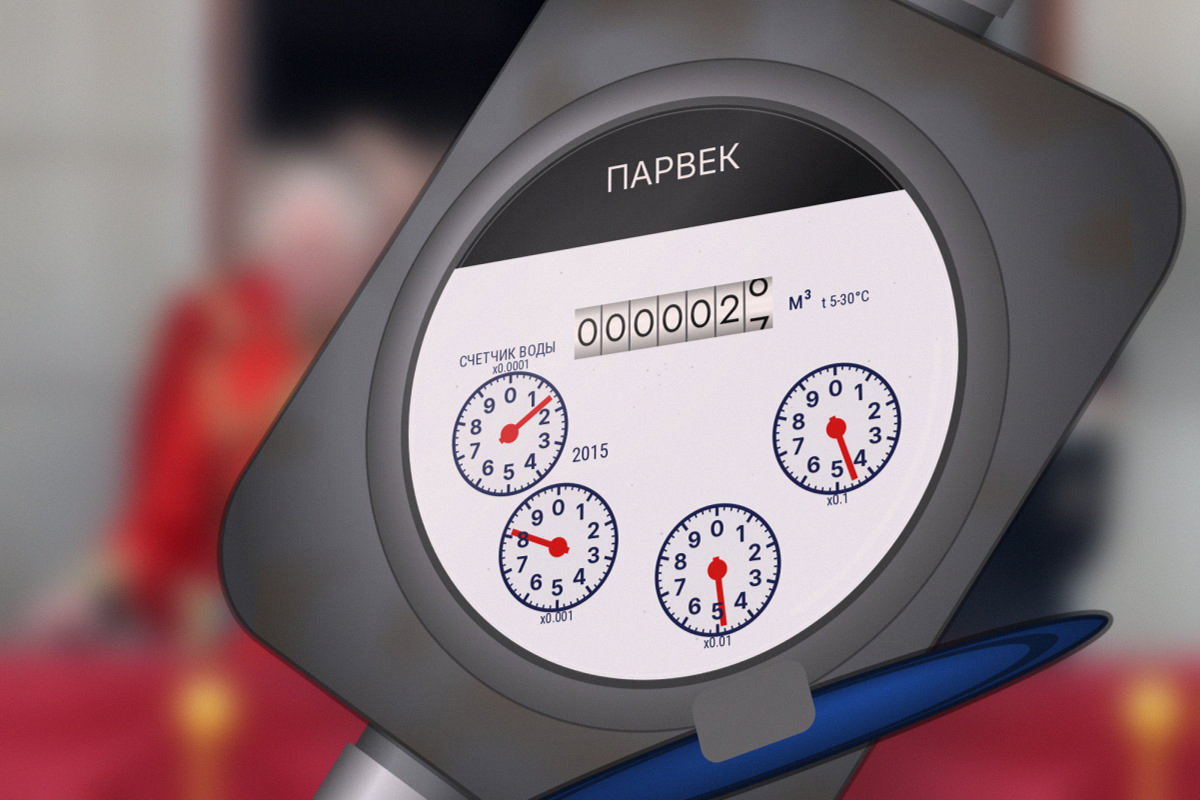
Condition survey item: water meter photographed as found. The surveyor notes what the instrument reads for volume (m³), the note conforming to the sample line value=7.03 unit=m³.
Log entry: value=26.4481 unit=m³
